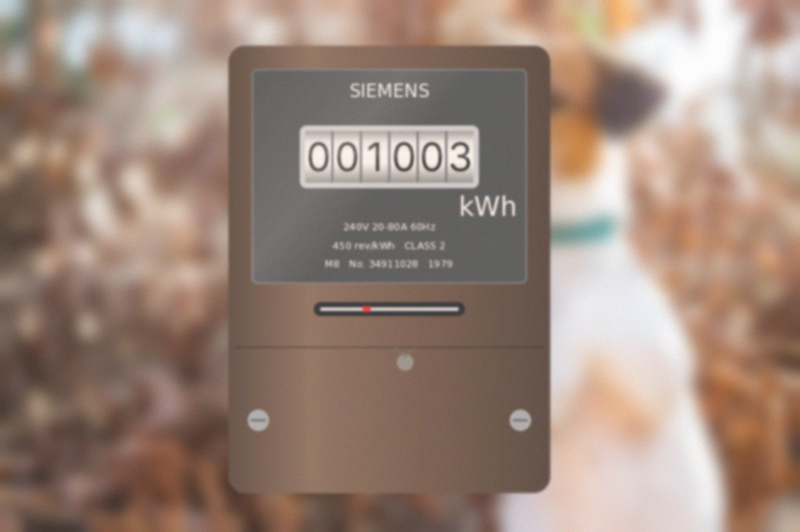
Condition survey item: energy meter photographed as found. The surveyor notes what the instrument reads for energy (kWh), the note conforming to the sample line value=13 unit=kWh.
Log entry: value=1003 unit=kWh
